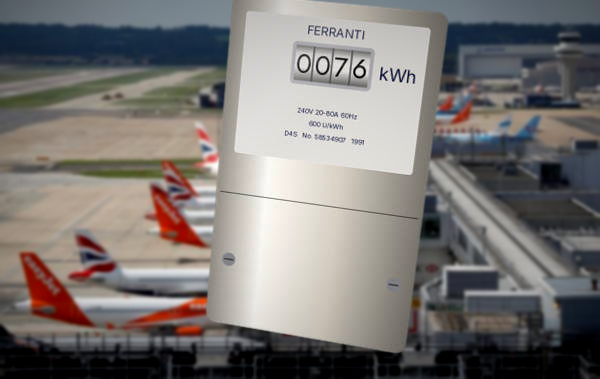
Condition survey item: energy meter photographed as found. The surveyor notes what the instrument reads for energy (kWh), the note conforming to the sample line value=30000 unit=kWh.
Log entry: value=76 unit=kWh
